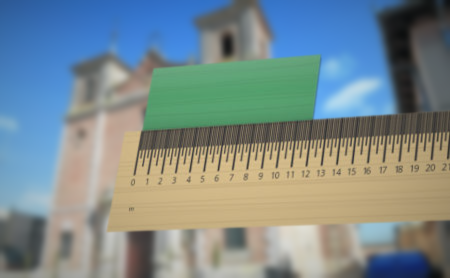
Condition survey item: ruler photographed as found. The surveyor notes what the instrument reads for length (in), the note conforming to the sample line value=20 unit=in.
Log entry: value=12 unit=in
